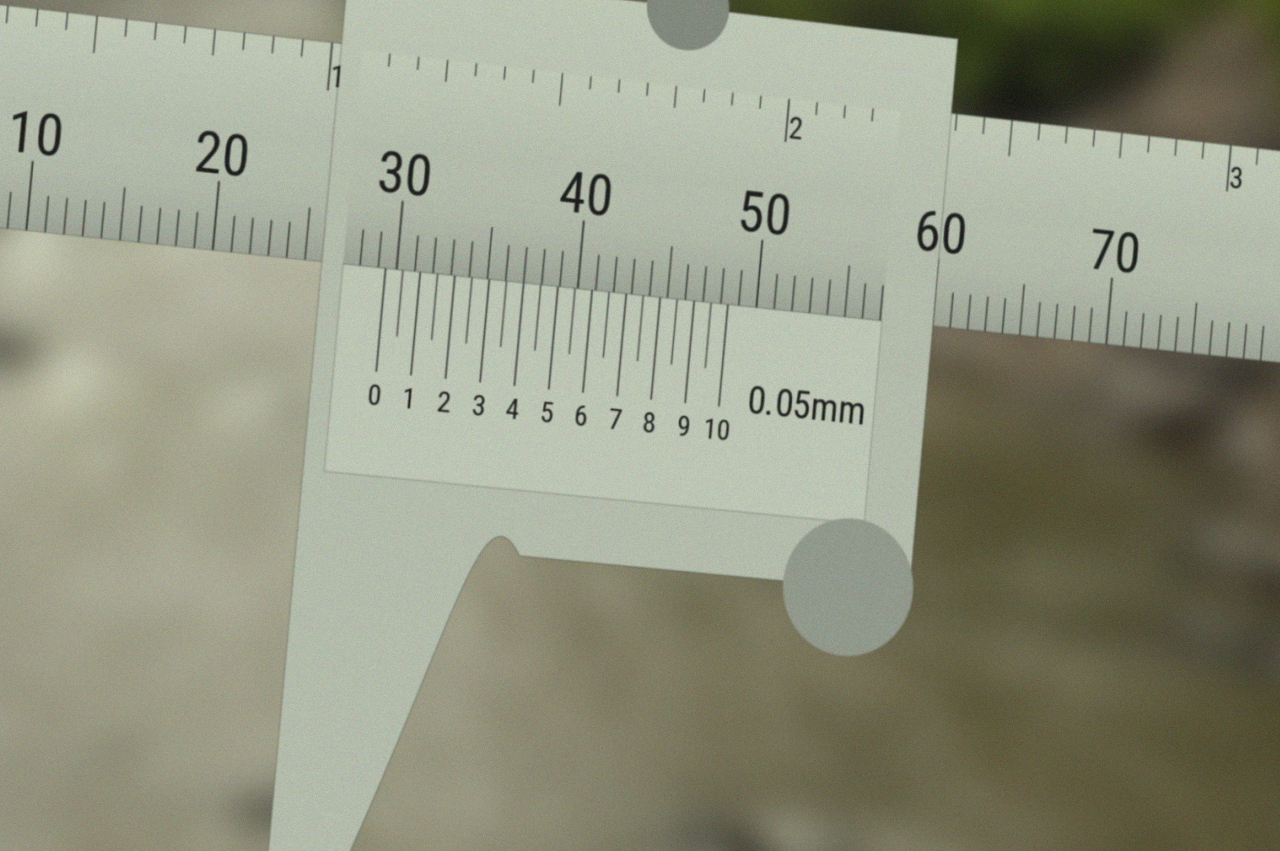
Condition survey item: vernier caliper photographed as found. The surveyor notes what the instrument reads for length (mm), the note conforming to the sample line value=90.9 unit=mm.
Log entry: value=29.4 unit=mm
